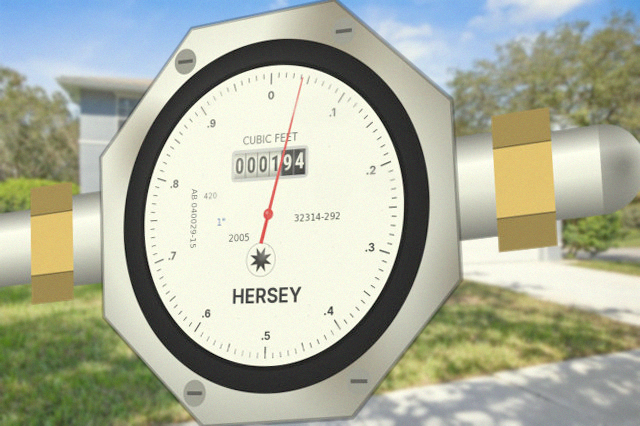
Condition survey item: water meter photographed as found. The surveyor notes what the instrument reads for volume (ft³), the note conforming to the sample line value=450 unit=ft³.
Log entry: value=194.04 unit=ft³
